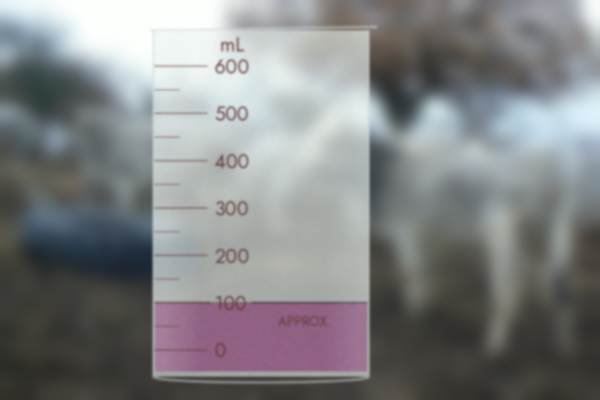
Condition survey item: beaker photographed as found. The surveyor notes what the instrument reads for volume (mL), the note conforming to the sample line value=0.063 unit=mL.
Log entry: value=100 unit=mL
